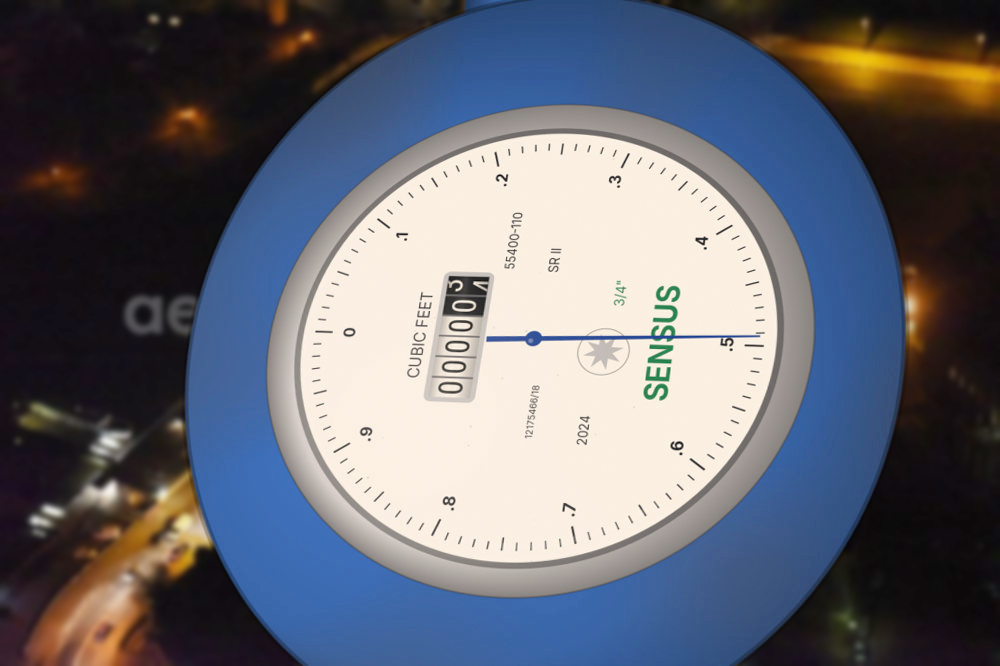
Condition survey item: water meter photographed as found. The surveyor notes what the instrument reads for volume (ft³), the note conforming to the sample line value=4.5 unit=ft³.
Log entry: value=3.49 unit=ft³
